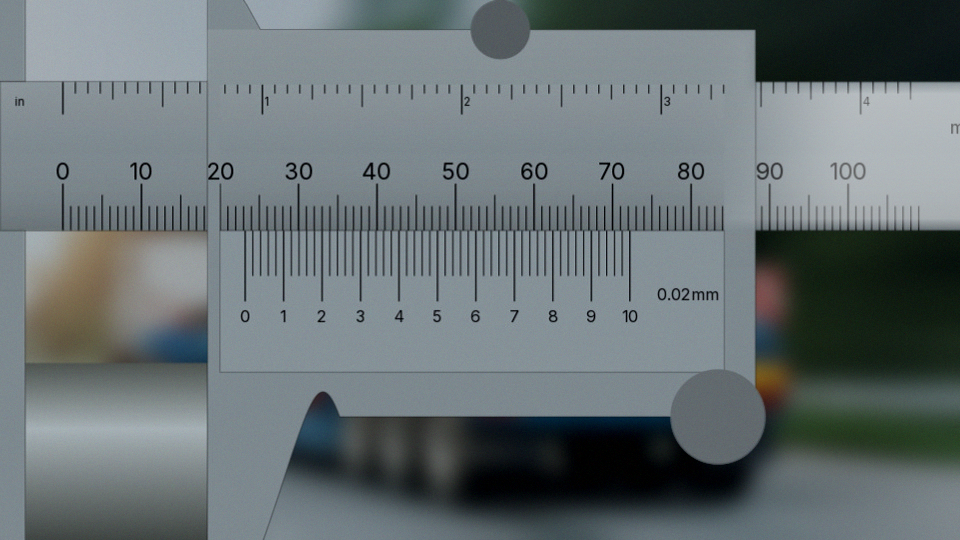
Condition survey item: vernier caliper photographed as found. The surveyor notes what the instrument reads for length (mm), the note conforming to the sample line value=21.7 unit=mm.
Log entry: value=23.2 unit=mm
